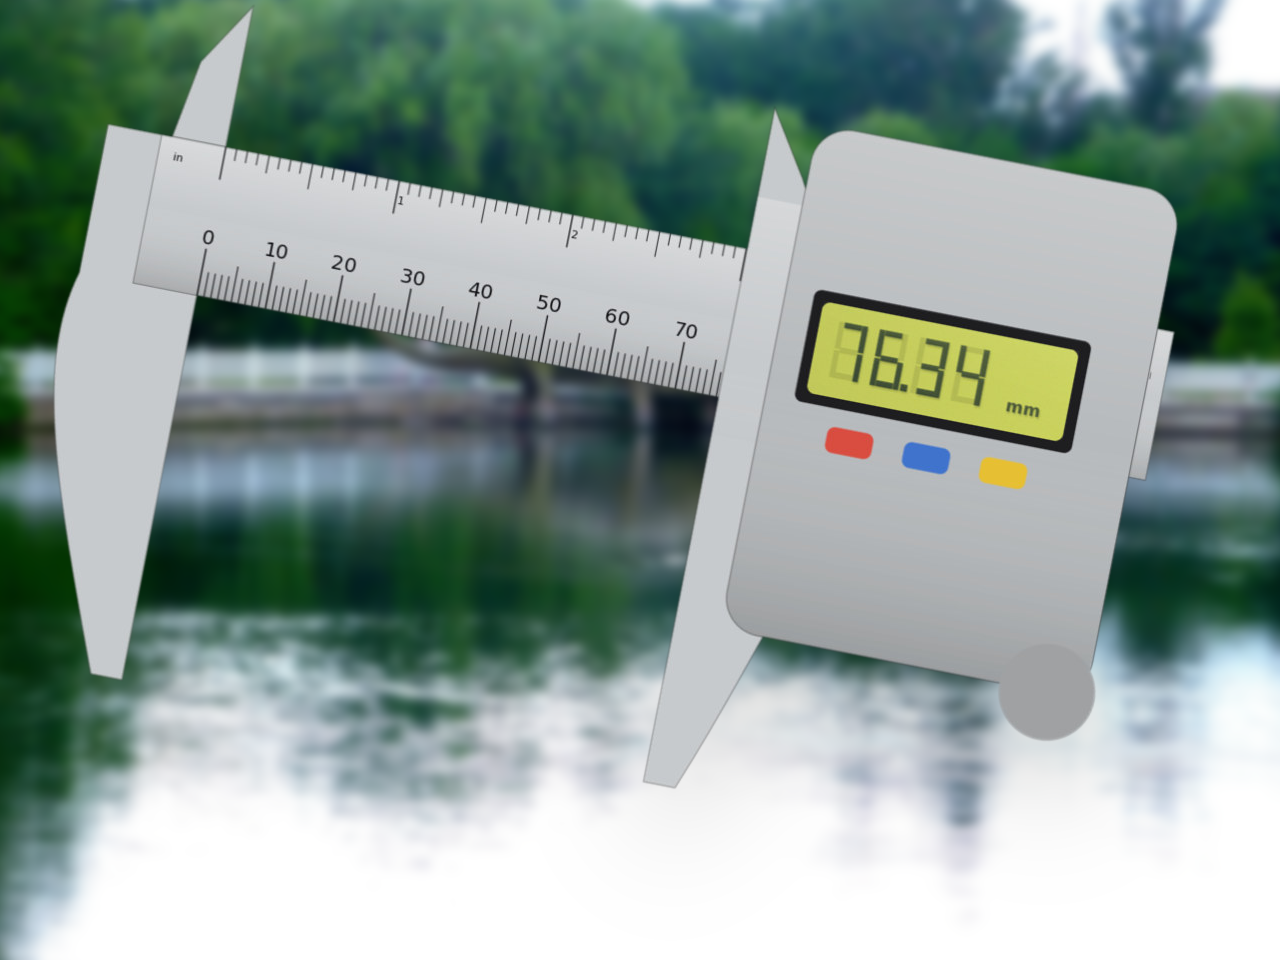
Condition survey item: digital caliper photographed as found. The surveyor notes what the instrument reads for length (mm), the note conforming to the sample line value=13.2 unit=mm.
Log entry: value=76.34 unit=mm
